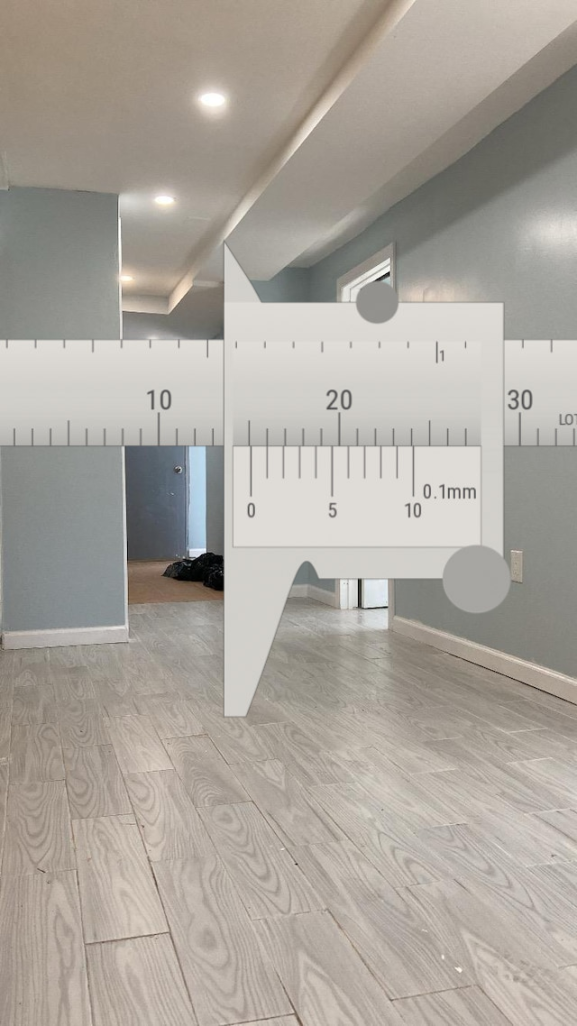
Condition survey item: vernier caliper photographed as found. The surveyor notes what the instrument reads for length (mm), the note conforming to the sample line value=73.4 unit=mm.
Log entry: value=15.1 unit=mm
